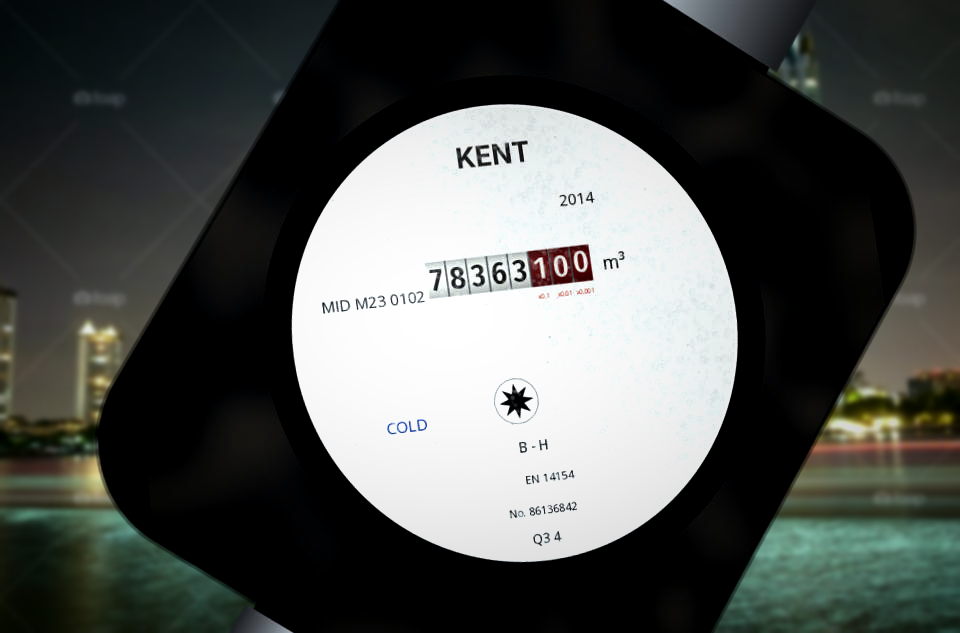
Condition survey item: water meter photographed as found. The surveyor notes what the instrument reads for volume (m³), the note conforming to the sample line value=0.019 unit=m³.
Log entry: value=78363.100 unit=m³
